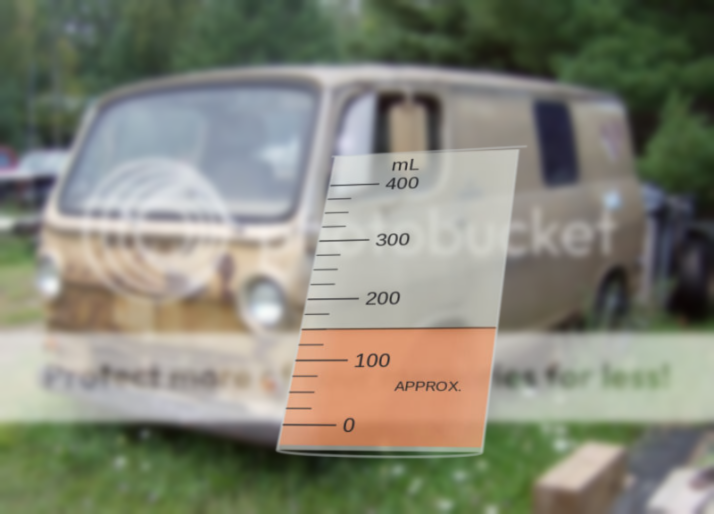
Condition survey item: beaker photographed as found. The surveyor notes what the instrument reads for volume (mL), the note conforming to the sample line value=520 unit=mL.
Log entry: value=150 unit=mL
